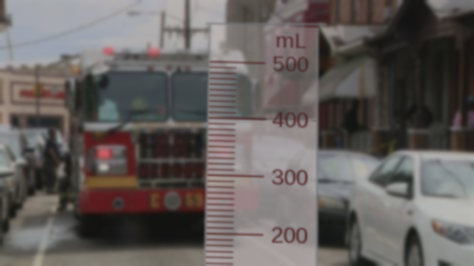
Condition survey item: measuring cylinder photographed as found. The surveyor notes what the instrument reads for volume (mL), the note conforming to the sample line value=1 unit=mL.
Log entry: value=400 unit=mL
